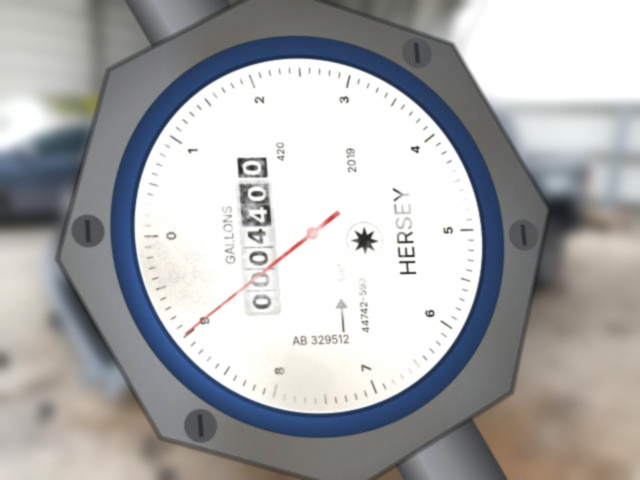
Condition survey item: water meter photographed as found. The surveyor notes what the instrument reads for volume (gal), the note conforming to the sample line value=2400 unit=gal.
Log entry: value=4399.0 unit=gal
